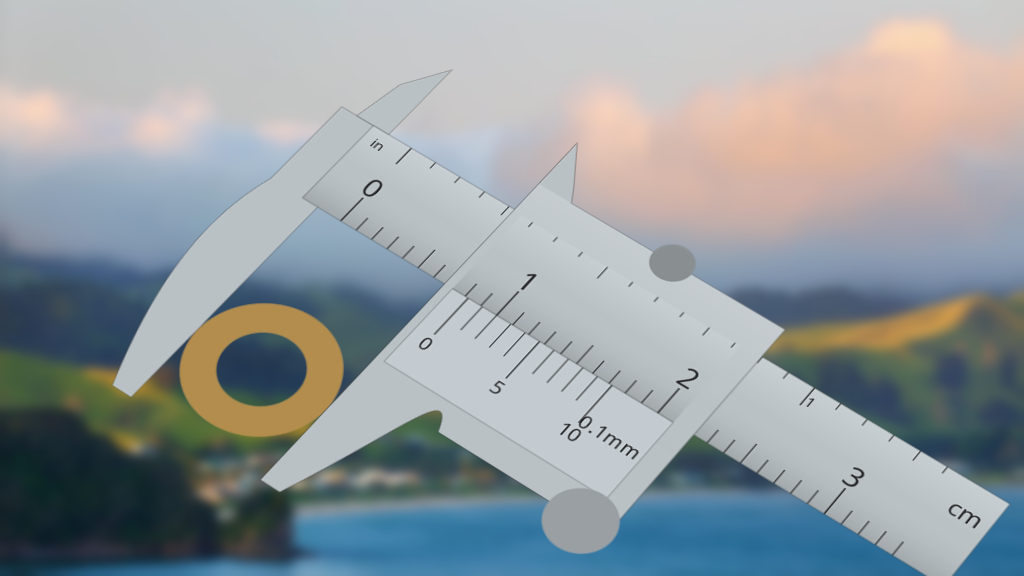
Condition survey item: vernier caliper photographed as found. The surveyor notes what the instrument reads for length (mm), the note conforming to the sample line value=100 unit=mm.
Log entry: value=8.2 unit=mm
